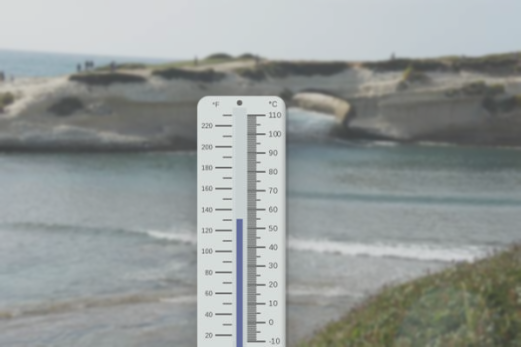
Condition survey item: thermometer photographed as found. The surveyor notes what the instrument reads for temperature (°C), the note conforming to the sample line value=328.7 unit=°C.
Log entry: value=55 unit=°C
